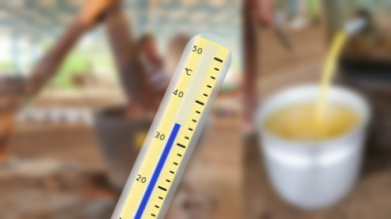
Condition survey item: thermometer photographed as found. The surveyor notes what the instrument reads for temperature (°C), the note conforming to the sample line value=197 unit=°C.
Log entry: value=34 unit=°C
